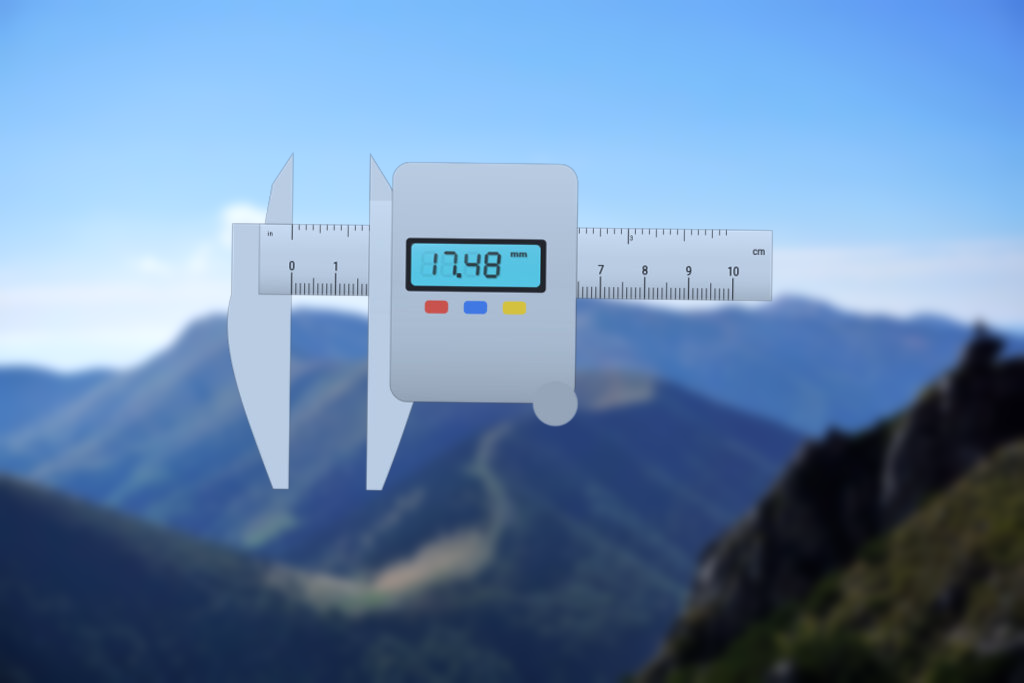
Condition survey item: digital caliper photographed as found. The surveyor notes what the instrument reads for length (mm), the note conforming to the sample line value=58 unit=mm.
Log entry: value=17.48 unit=mm
